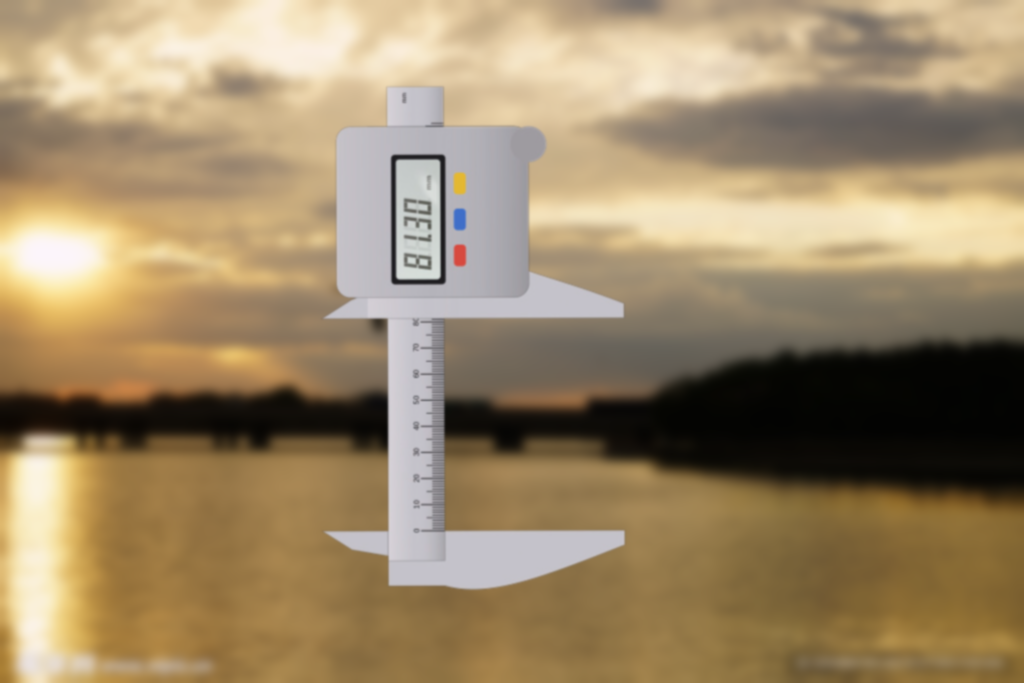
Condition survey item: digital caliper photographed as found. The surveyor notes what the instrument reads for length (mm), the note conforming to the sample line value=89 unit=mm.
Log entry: value=81.30 unit=mm
